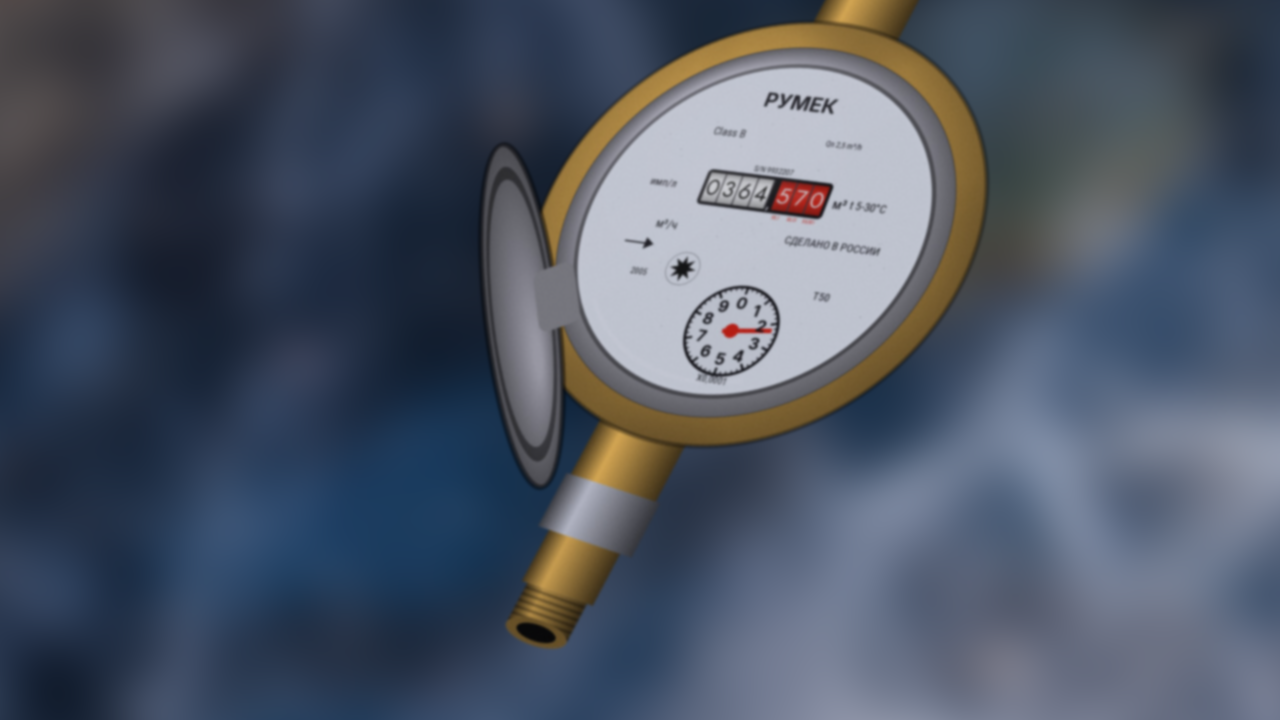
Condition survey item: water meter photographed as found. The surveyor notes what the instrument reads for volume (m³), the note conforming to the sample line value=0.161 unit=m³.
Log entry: value=364.5702 unit=m³
